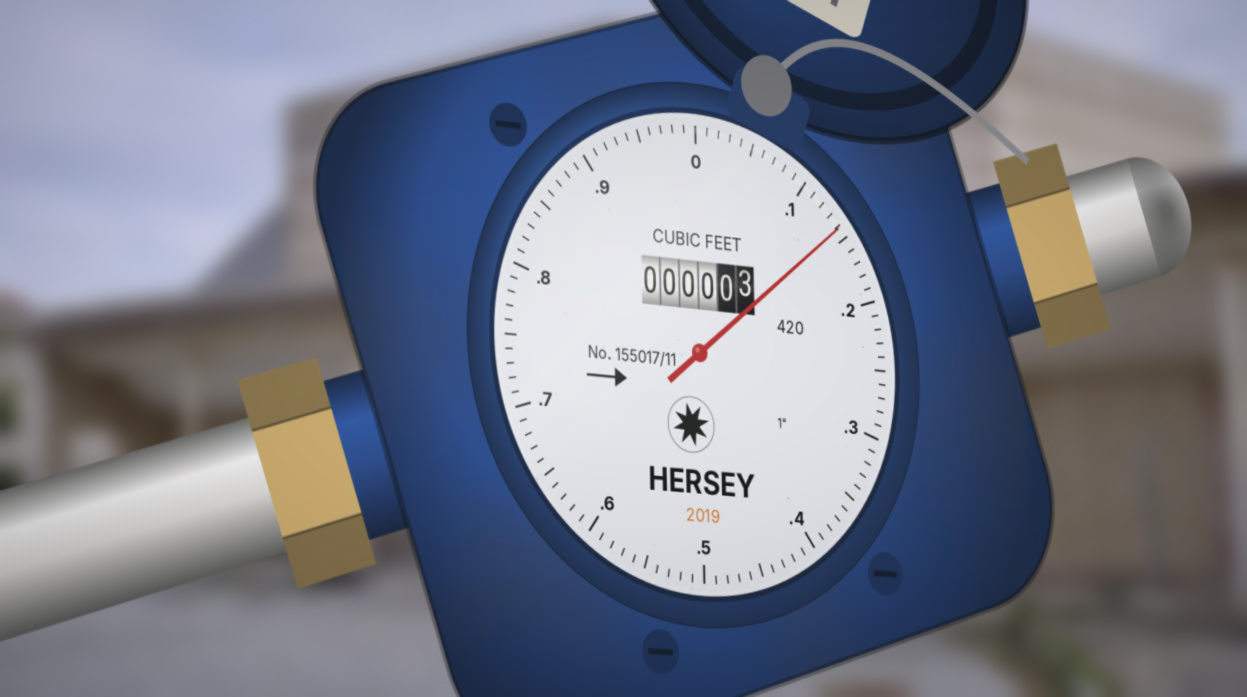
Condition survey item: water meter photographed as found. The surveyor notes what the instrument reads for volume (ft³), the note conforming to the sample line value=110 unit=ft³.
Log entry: value=3.14 unit=ft³
